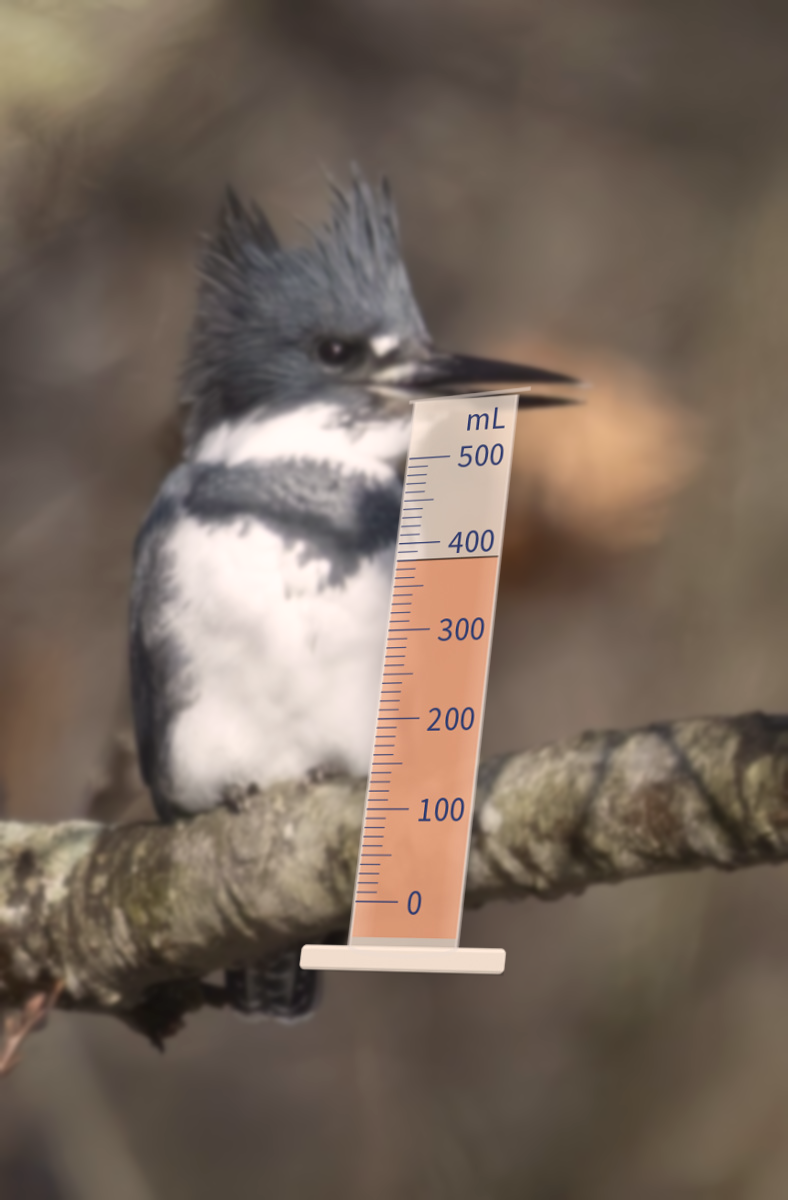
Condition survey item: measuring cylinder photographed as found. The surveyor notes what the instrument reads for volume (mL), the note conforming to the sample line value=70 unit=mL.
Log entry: value=380 unit=mL
